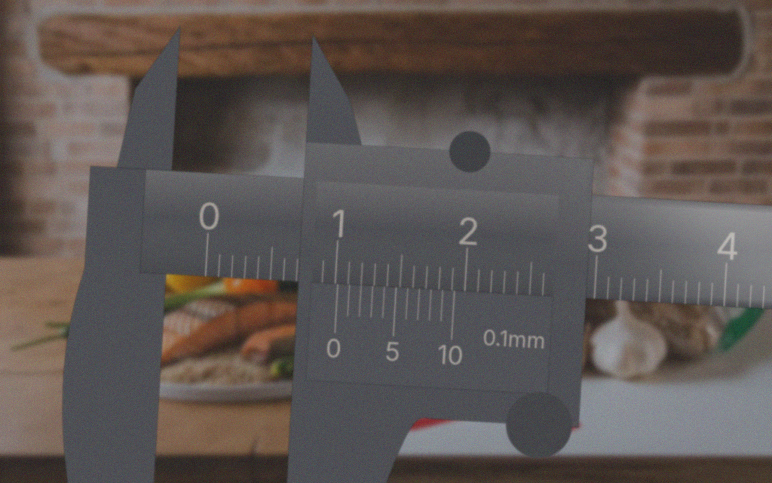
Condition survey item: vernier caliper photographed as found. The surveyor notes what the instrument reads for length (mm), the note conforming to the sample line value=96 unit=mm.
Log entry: value=10.2 unit=mm
